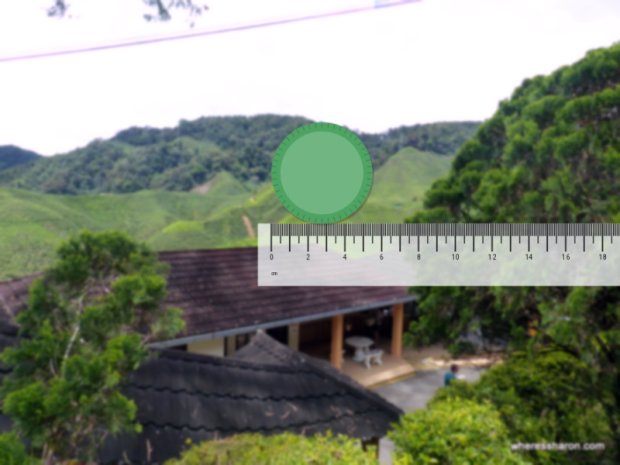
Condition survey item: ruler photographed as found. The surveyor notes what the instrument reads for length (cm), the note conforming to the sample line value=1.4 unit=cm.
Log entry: value=5.5 unit=cm
